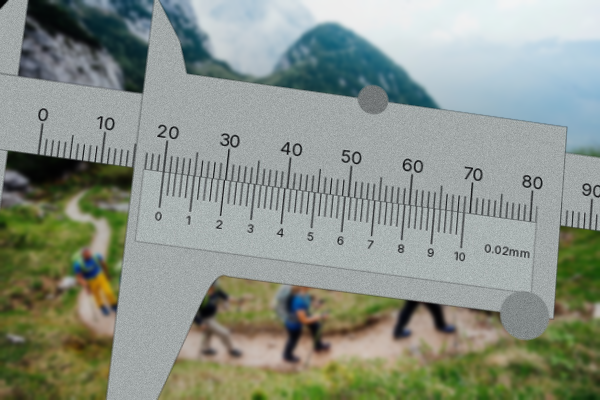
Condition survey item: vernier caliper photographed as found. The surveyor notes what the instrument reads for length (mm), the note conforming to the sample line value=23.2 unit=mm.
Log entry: value=20.0 unit=mm
